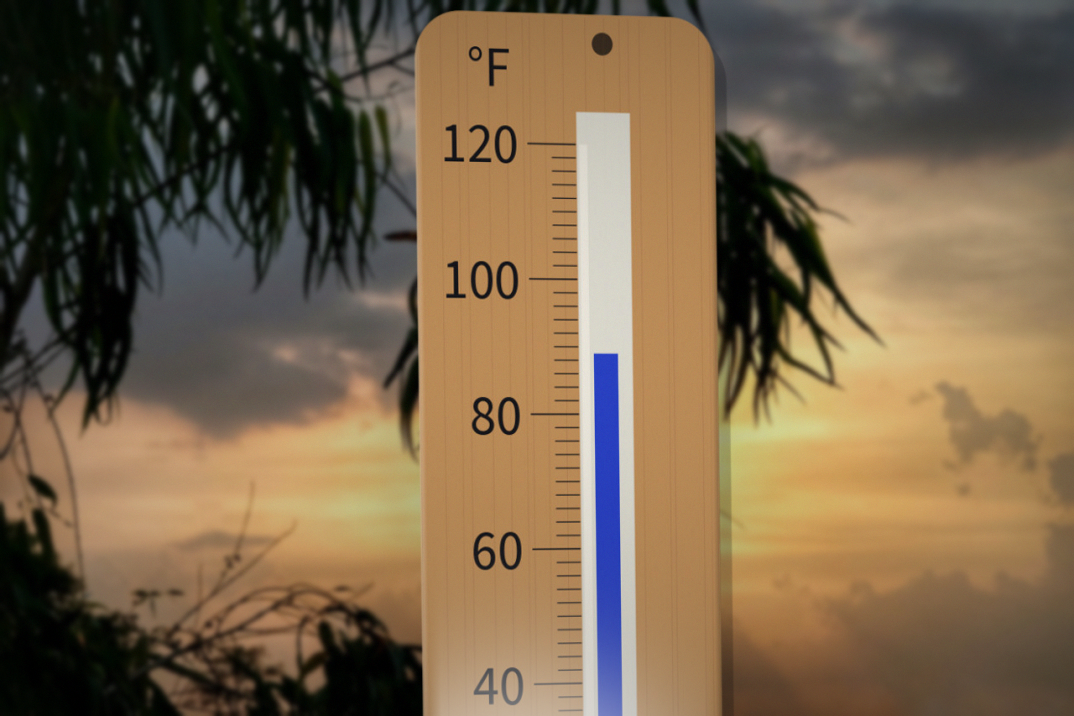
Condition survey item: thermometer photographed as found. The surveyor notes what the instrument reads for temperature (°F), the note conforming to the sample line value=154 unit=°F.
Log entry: value=89 unit=°F
